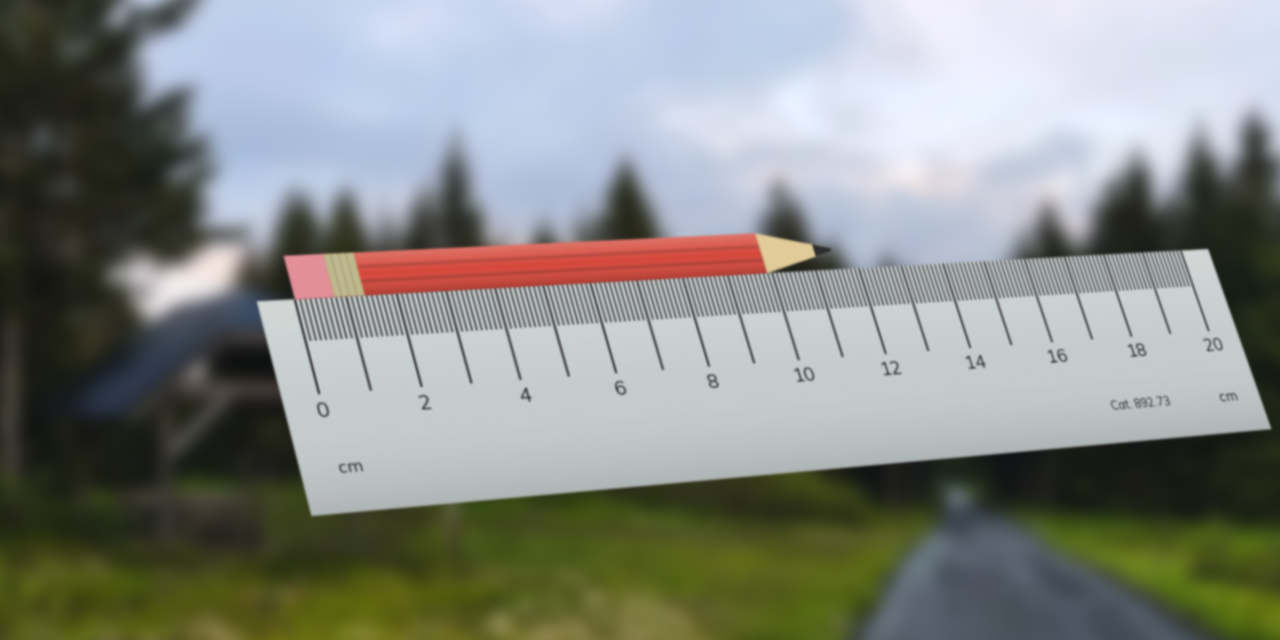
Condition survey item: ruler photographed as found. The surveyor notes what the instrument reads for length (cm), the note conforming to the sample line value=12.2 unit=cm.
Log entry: value=11.5 unit=cm
